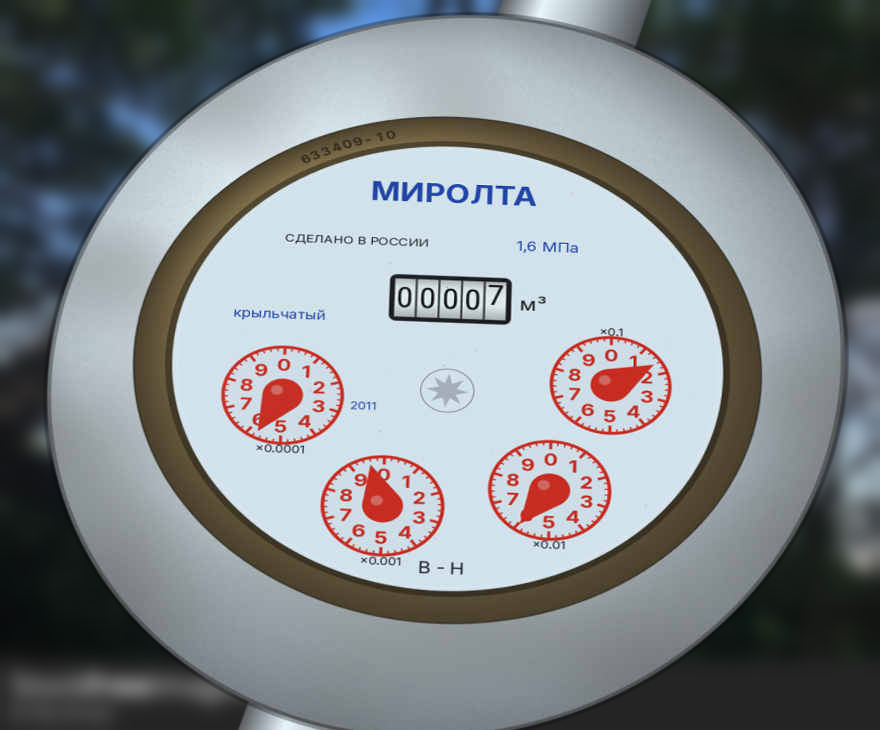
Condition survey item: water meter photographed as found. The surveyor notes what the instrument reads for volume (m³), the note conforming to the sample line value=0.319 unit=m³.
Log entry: value=7.1595 unit=m³
